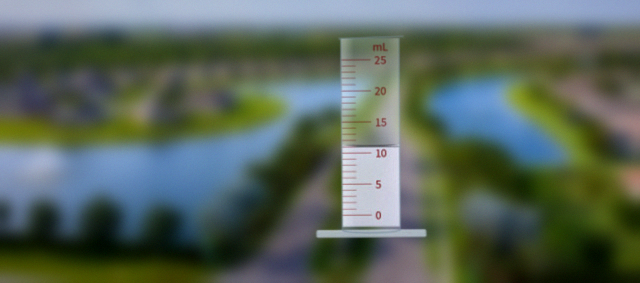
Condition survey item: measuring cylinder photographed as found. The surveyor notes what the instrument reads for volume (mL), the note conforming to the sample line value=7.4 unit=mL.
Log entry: value=11 unit=mL
